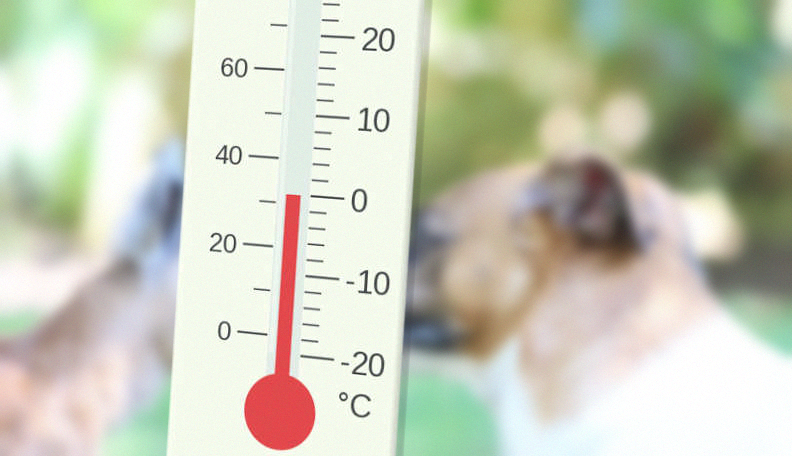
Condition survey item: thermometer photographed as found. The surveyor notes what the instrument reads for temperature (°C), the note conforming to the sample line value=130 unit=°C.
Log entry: value=0 unit=°C
